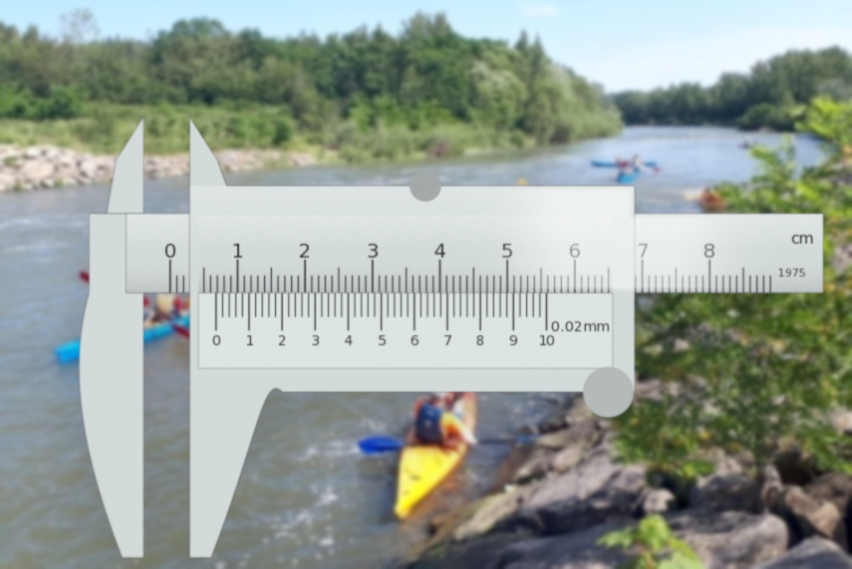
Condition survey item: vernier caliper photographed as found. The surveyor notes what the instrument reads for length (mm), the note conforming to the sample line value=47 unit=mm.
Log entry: value=6.8 unit=mm
